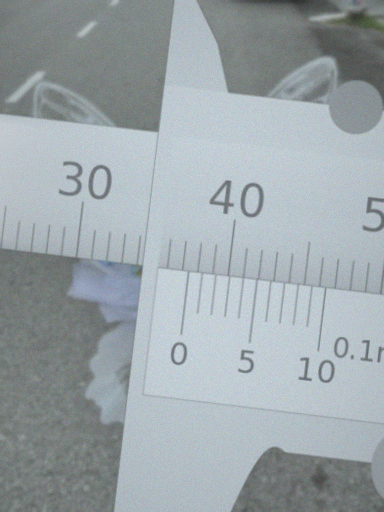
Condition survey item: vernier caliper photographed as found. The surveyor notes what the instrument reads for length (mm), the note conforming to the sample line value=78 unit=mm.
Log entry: value=37.4 unit=mm
